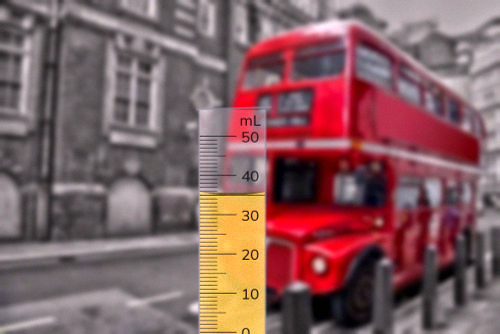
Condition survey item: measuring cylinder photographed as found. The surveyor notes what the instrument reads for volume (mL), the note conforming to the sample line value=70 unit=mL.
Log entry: value=35 unit=mL
